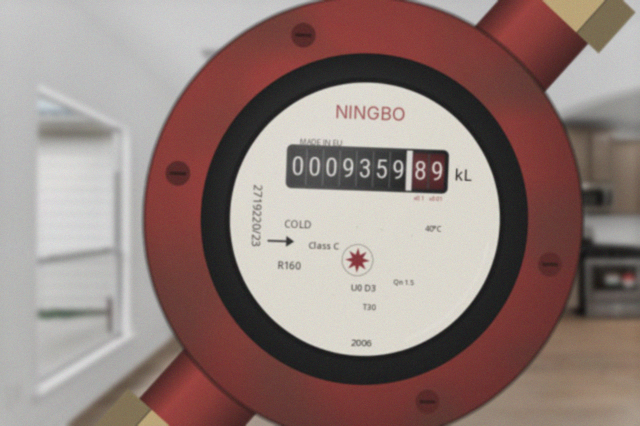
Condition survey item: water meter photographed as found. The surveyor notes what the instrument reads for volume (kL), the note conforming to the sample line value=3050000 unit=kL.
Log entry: value=9359.89 unit=kL
